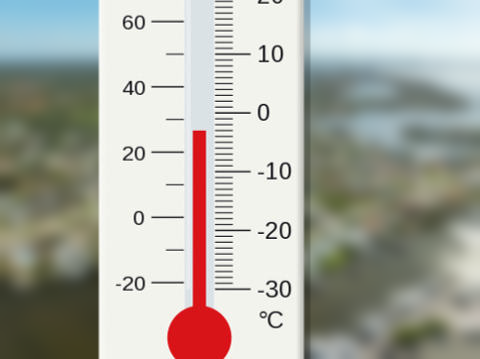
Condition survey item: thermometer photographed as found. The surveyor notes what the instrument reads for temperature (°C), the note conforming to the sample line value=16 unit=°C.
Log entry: value=-3 unit=°C
